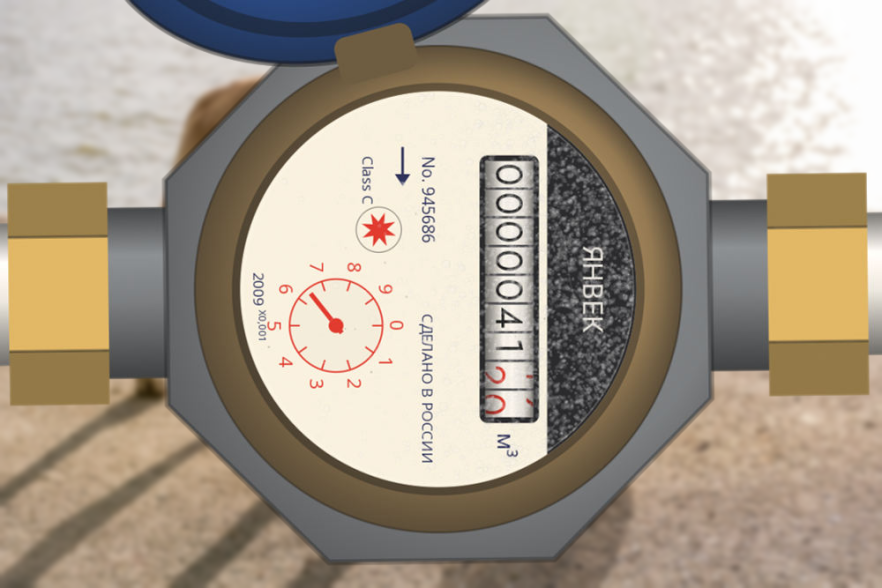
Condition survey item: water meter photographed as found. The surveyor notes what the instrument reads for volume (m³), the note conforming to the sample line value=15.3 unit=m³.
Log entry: value=41.196 unit=m³
